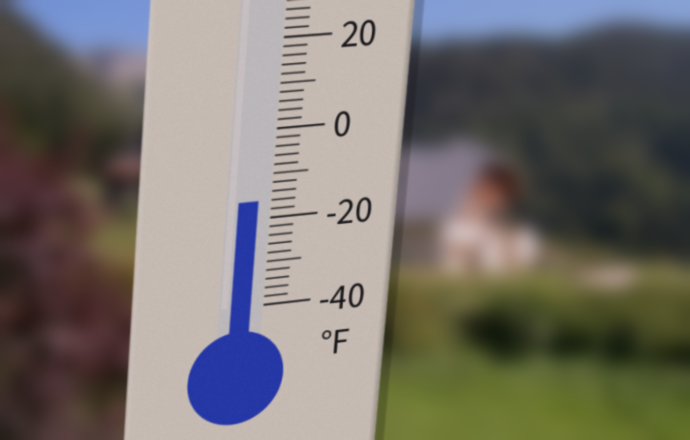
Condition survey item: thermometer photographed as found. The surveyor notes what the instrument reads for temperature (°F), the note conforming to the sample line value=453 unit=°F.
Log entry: value=-16 unit=°F
